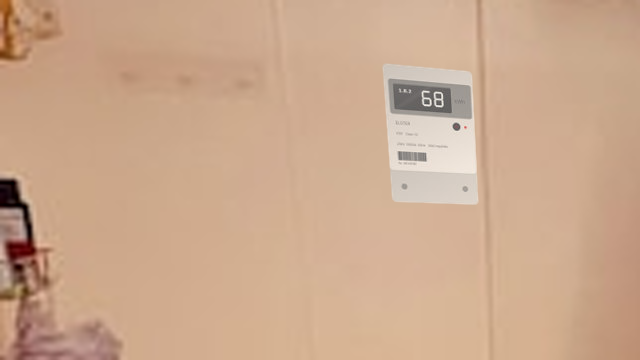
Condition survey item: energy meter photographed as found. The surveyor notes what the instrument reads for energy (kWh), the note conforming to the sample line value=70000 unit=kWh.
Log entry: value=68 unit=kWh
